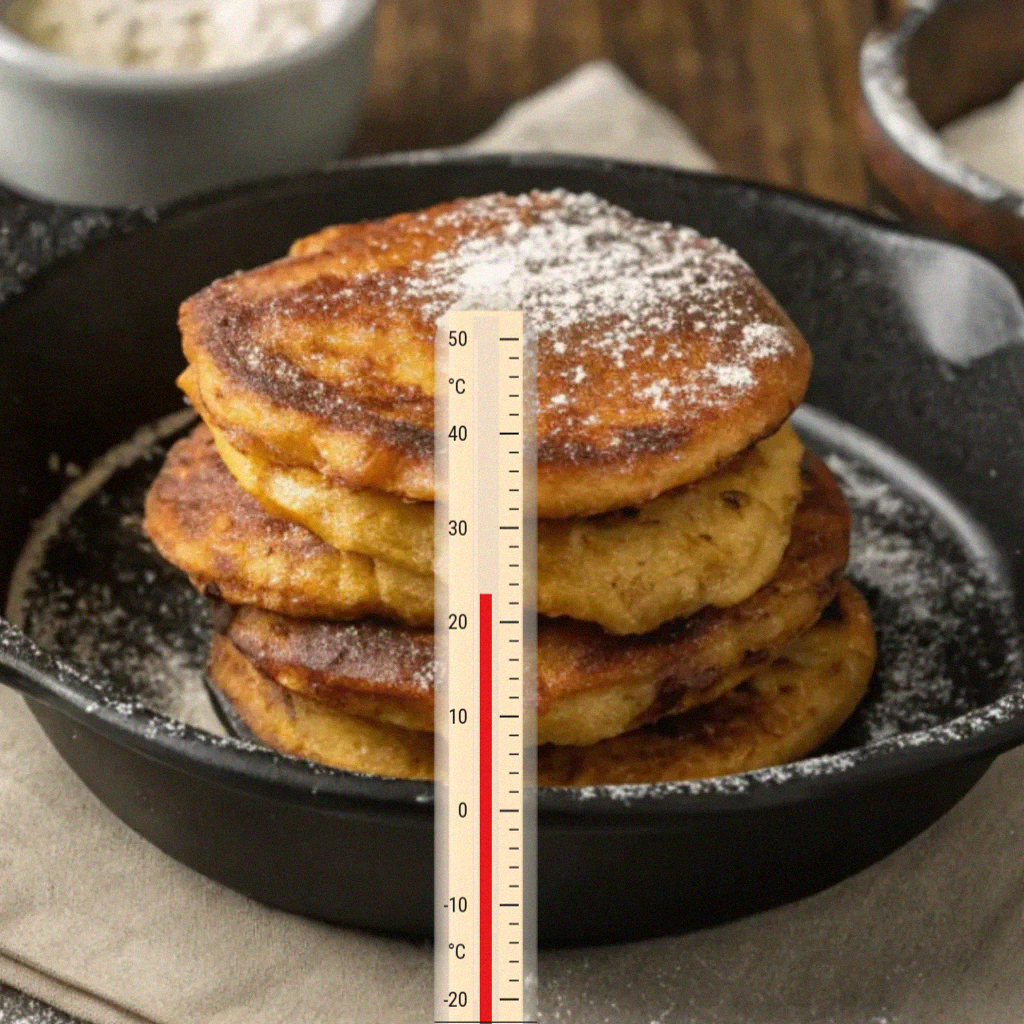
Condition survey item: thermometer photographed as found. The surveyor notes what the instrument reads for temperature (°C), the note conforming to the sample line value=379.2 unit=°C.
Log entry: value=23 unit=°C
